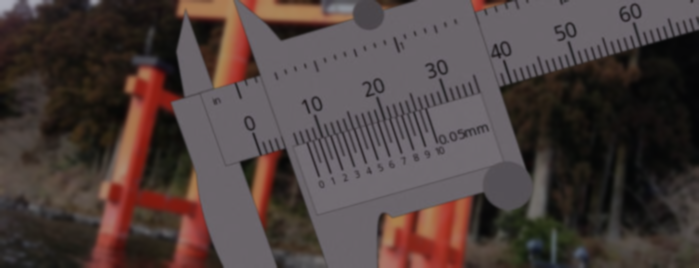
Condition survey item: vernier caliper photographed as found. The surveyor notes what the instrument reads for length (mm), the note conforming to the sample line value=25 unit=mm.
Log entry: value=7.5 unit=mm
